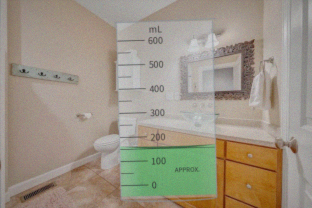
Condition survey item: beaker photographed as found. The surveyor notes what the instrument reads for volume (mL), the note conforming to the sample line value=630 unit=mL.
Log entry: value=150 unit=mL
